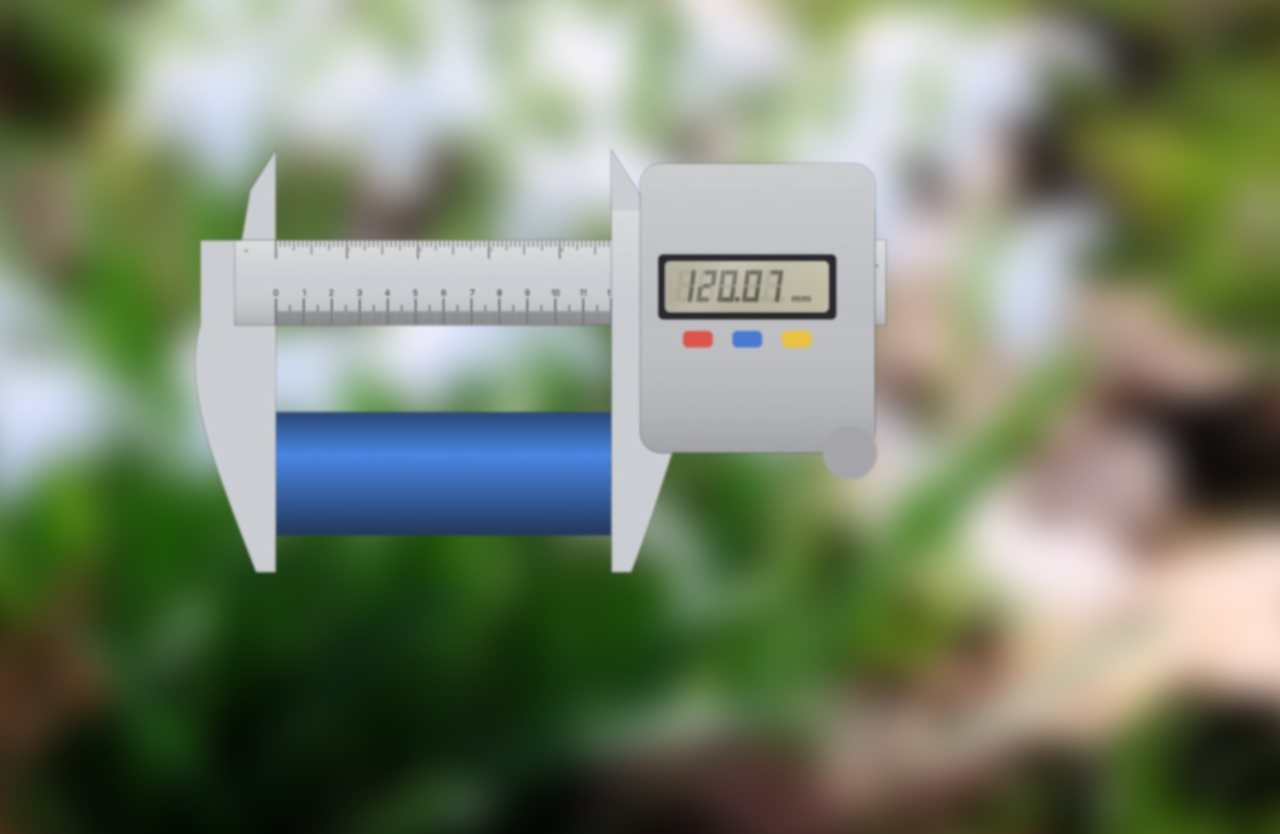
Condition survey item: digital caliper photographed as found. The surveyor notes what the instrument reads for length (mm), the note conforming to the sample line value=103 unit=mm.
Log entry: value=120.07 unit=mm
